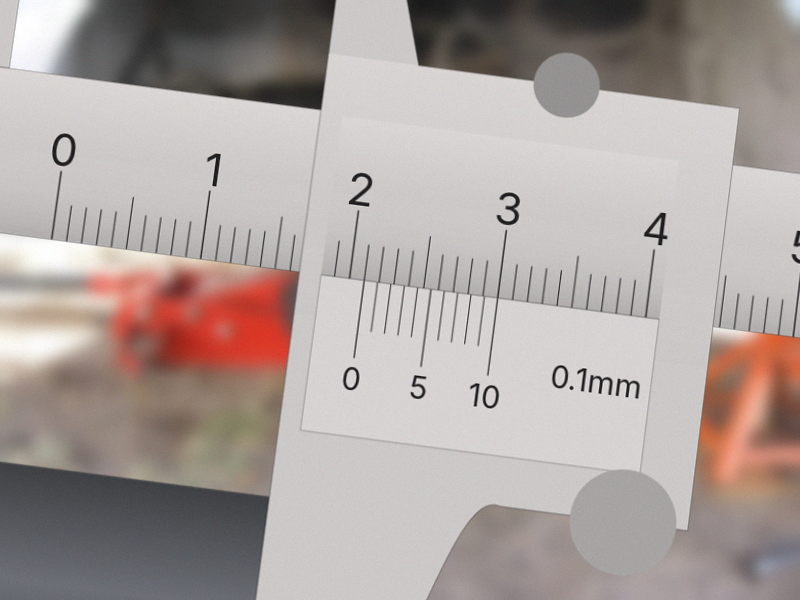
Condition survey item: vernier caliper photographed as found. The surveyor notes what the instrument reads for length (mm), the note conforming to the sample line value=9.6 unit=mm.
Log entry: value=21.0 unit=mm
